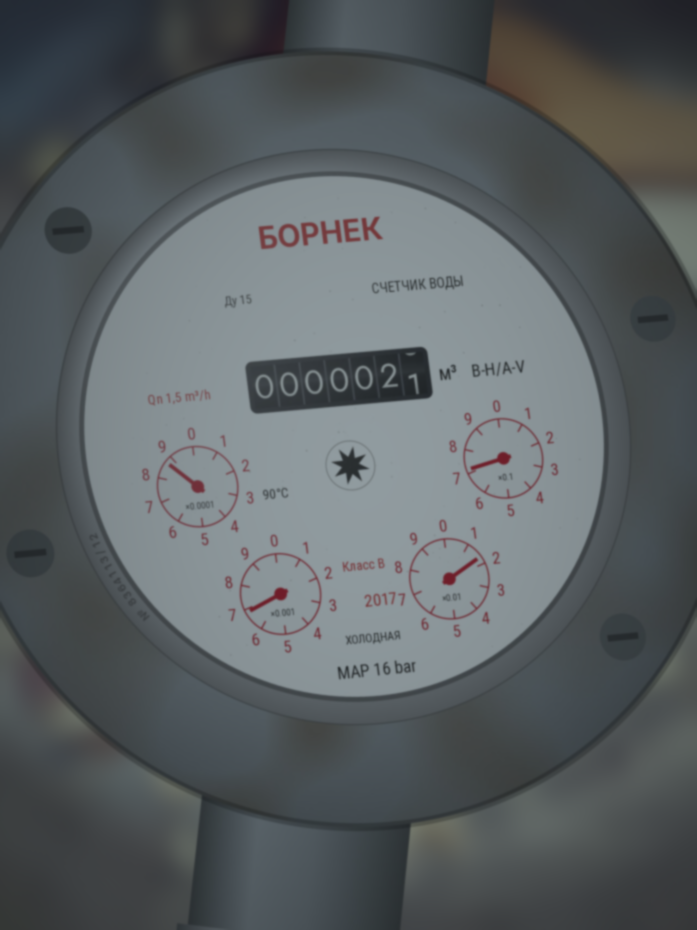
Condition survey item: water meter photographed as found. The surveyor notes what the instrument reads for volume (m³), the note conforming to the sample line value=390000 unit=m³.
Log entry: value=20.7168 unit=m³
